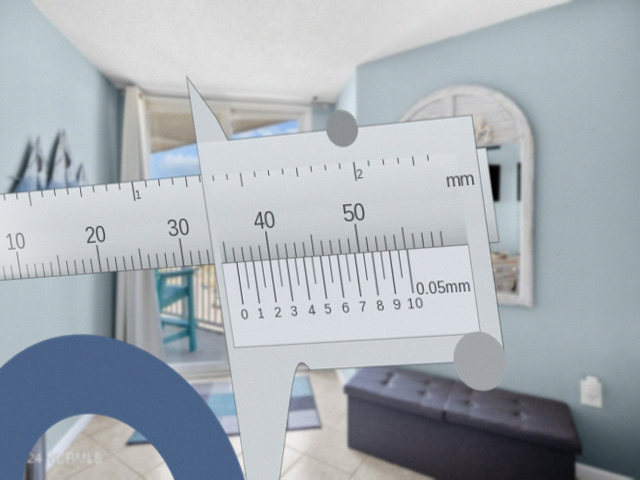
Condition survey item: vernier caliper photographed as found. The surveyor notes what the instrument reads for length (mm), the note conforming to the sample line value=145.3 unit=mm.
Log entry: value=36.2 unit=mm
